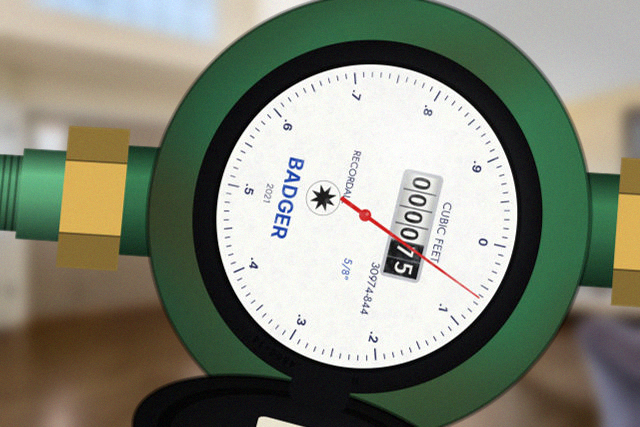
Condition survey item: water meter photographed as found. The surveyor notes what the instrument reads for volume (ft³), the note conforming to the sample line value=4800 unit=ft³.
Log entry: value=75.06 unit=ft³
